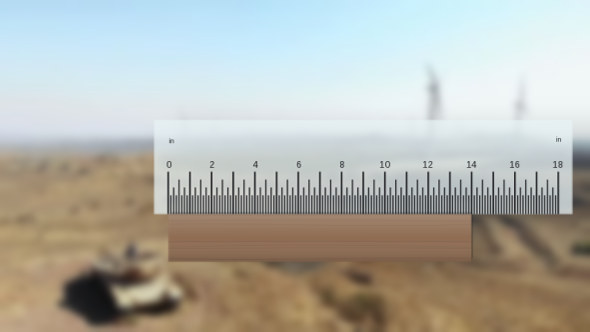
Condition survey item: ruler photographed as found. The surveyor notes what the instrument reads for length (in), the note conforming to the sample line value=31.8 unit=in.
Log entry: value=14 unit=in
